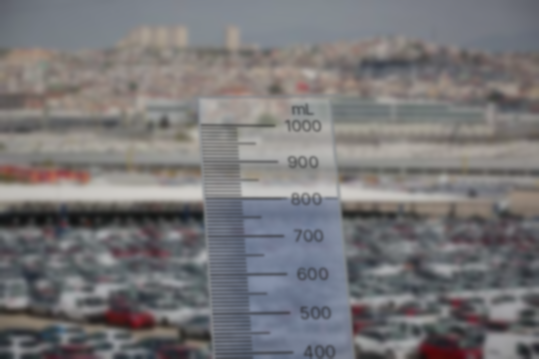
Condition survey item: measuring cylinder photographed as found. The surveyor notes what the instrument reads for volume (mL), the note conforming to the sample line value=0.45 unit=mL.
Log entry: value=800 unit=mL
